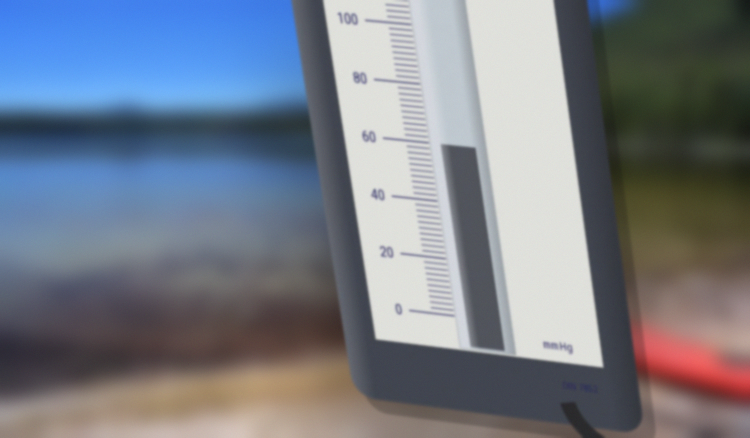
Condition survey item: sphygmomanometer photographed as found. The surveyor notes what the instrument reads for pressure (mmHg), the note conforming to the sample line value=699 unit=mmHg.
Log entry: value=60 unit=mmHg
